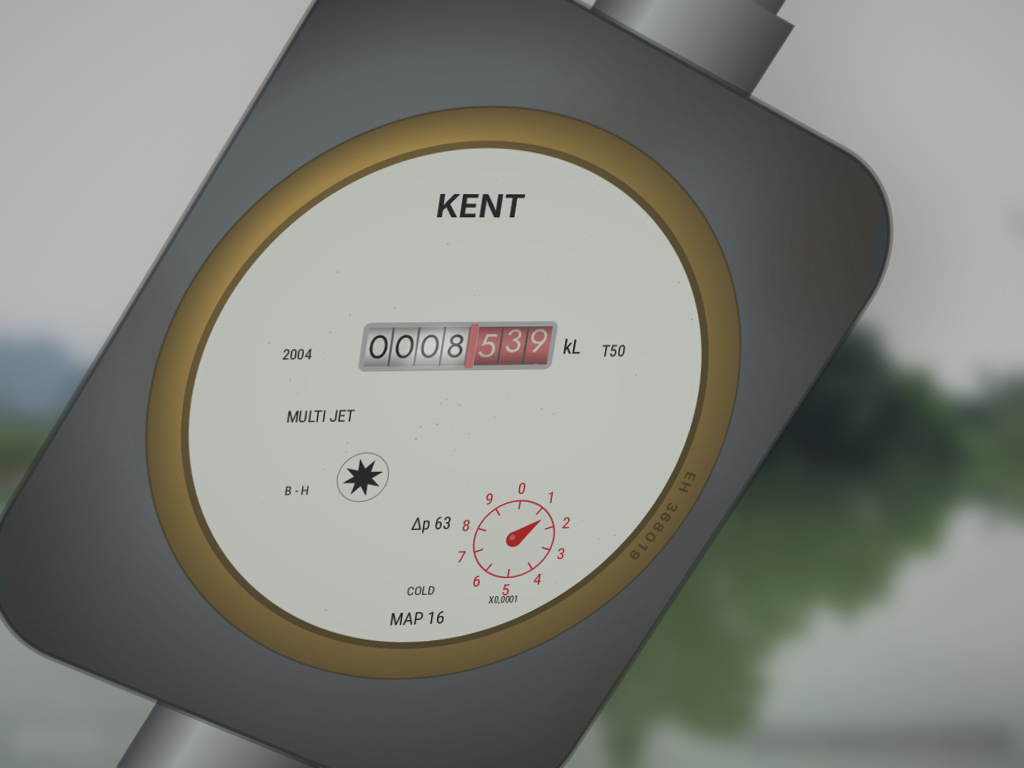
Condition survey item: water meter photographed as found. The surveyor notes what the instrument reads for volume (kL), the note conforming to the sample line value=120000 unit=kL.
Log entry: value=8.5391 unit=kL
